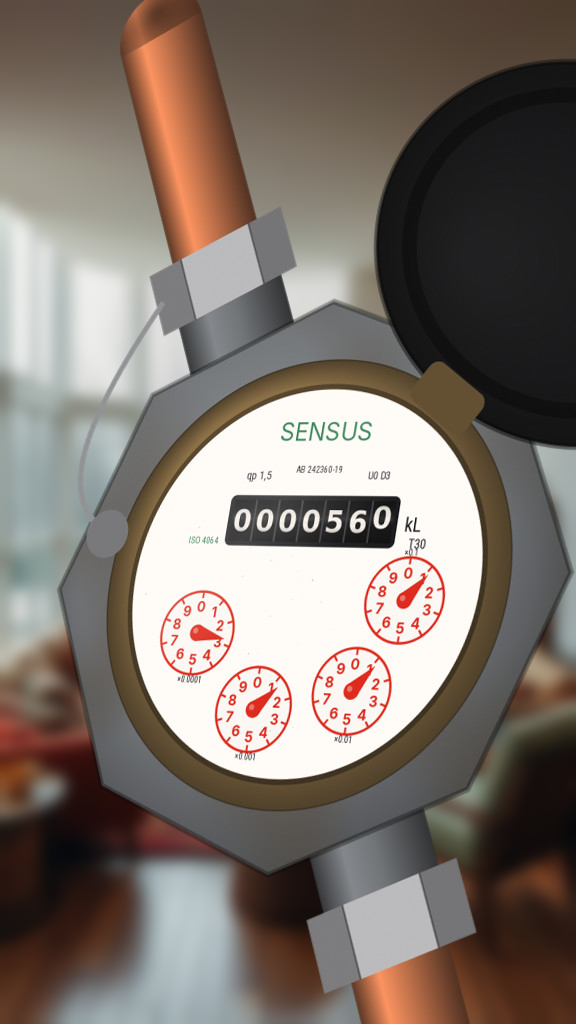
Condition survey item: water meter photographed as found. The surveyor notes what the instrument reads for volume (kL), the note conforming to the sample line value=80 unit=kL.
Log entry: value=560.1112 unit=kL
